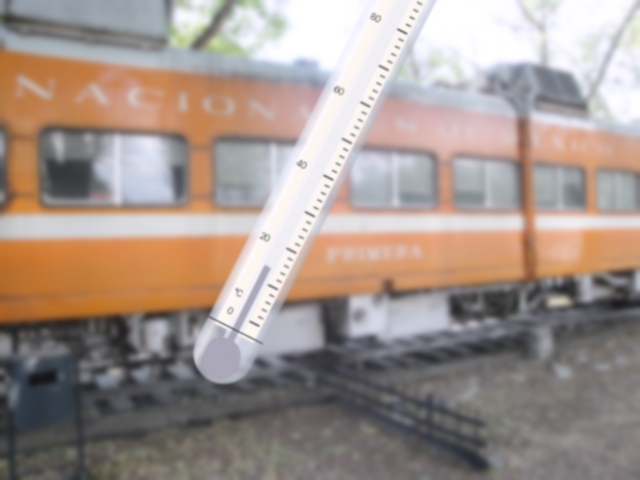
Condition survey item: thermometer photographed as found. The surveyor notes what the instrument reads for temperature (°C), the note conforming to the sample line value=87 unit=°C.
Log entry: value=14 unit=°C
